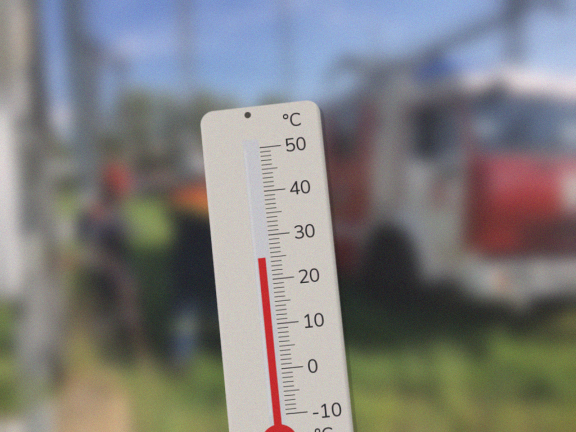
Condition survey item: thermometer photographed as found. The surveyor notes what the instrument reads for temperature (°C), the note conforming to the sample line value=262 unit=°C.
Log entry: value=25 unit=°C
